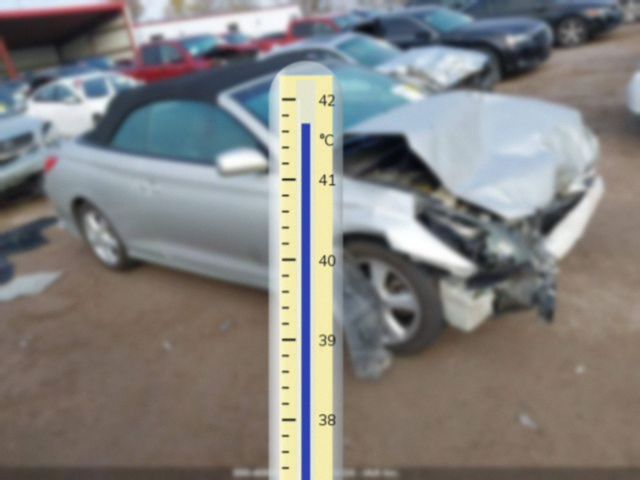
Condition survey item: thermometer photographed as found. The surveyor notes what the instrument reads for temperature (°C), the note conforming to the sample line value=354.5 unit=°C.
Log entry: value=41.7 unit=°C
